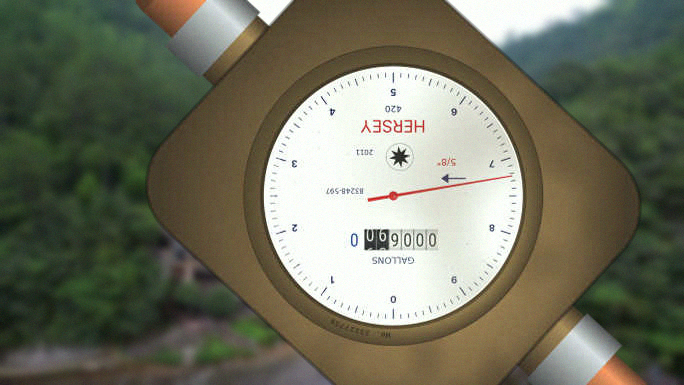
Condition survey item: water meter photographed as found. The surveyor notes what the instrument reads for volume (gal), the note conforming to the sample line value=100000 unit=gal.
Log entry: value=6897.2 unit=gal
